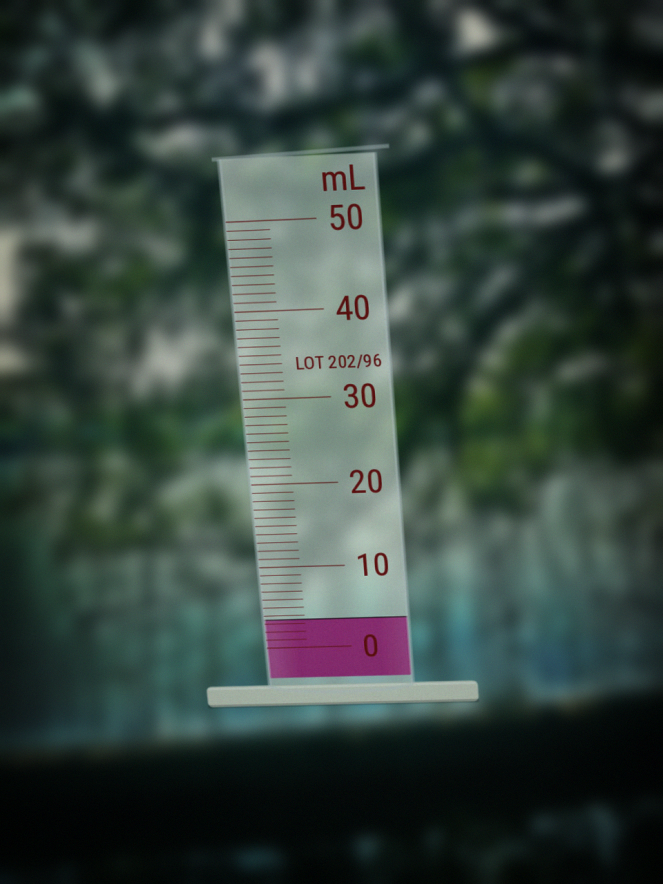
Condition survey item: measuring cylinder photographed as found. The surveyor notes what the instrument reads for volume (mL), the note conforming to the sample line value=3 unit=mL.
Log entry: value=3.5 unit=mL
